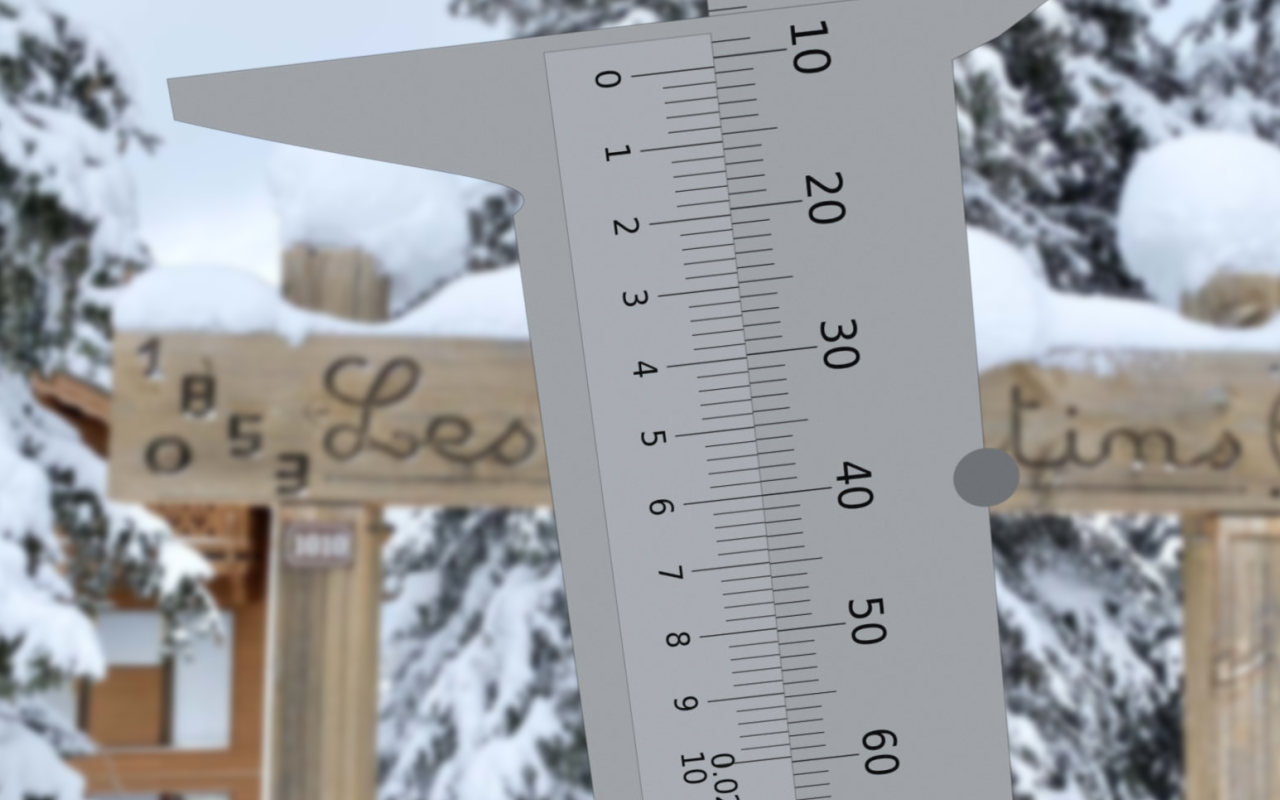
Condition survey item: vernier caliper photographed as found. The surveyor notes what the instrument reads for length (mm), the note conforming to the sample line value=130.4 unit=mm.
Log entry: value=10.6 unit=mm
